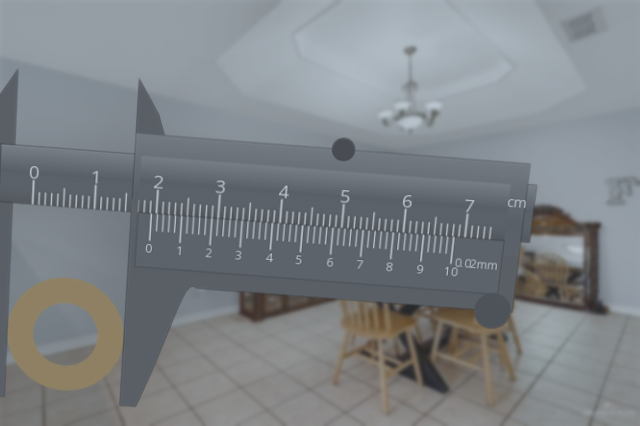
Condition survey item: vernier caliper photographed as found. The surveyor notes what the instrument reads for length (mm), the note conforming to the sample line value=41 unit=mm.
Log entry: value=19.2 unit=mm
